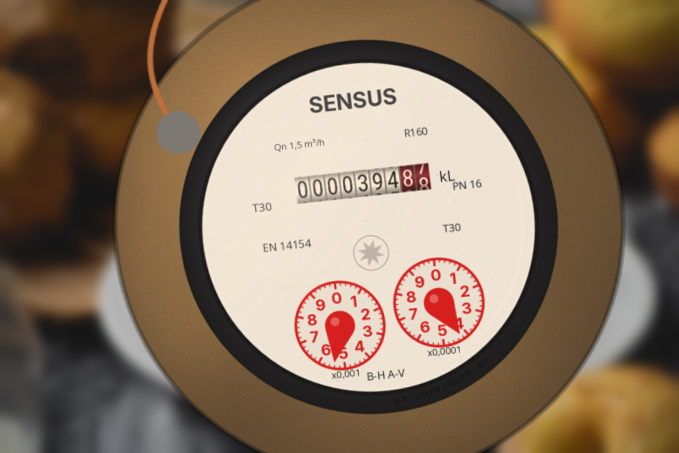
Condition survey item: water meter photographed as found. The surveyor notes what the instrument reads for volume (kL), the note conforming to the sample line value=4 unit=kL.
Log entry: value=394.8754 unit=kL
